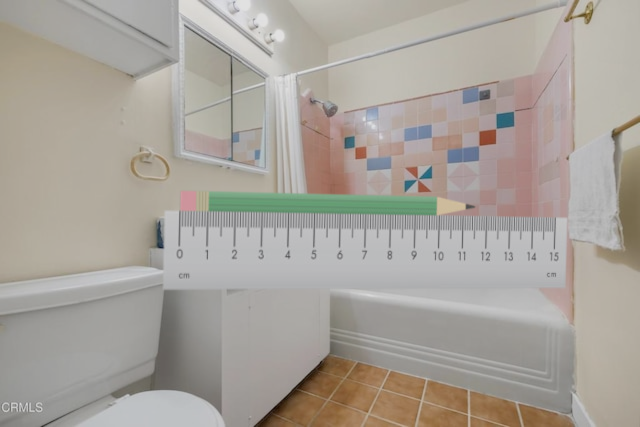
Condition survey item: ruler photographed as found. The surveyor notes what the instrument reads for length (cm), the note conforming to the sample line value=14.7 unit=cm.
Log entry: value=11.5 unit=cm
